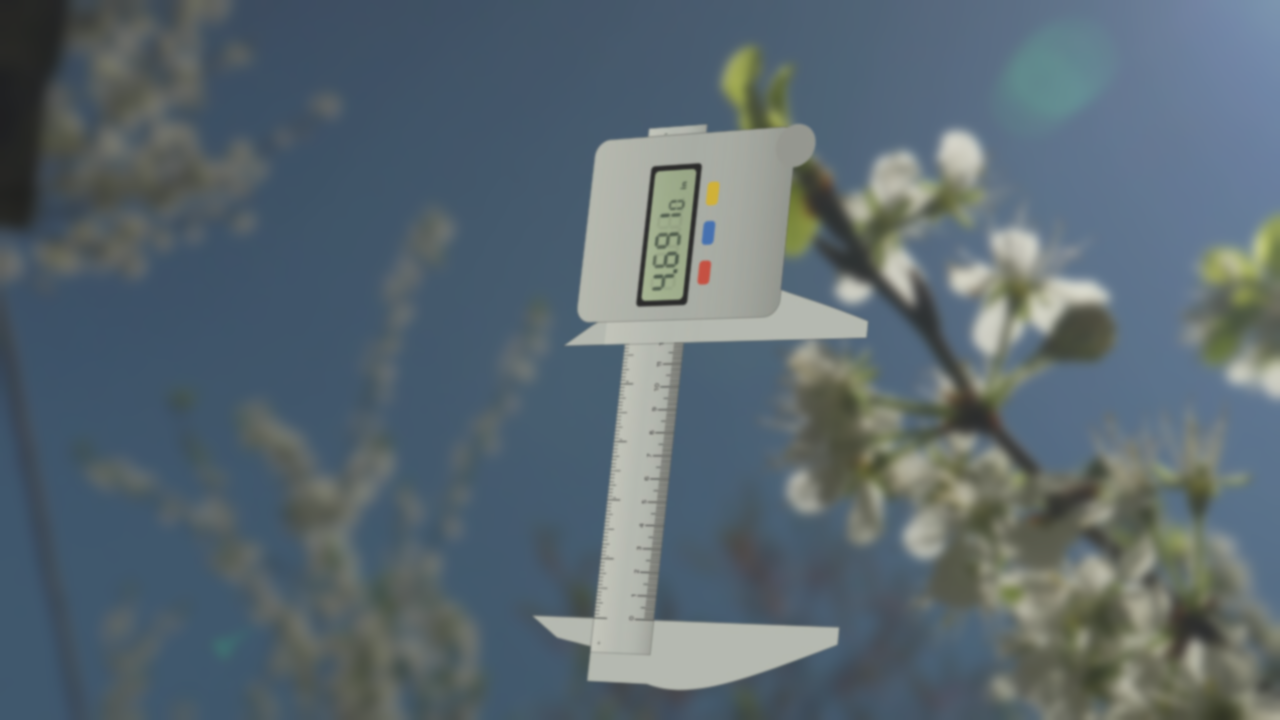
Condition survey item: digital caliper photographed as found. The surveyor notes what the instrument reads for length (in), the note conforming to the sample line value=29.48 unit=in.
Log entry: value=4.6910 unit=in
